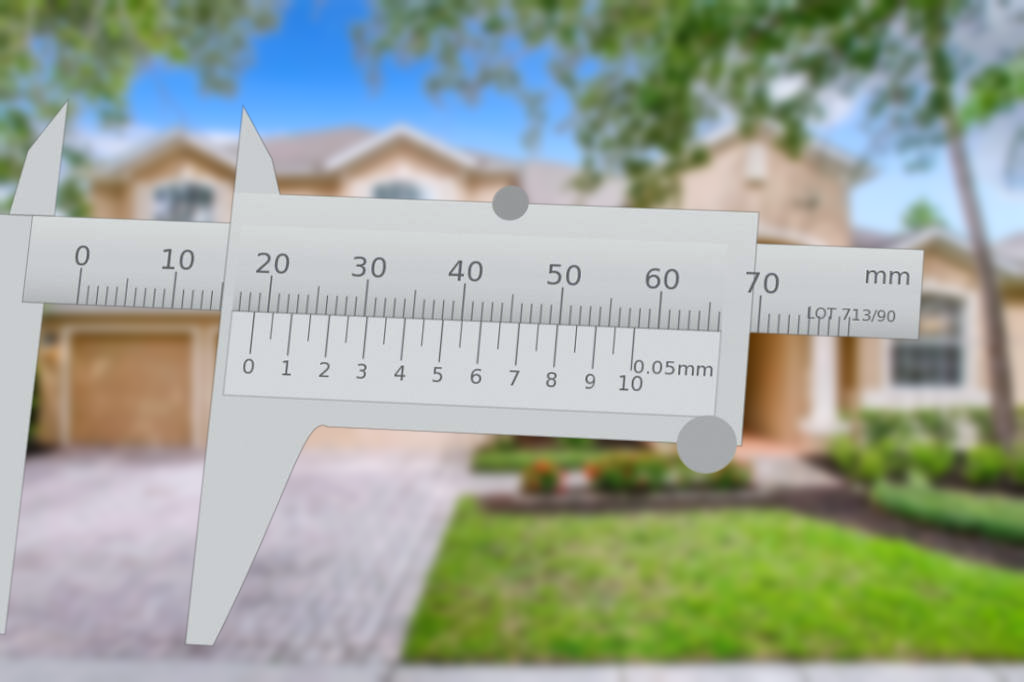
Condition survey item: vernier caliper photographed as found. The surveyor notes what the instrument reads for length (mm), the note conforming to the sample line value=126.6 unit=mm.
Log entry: value=18.6 unit=mm
